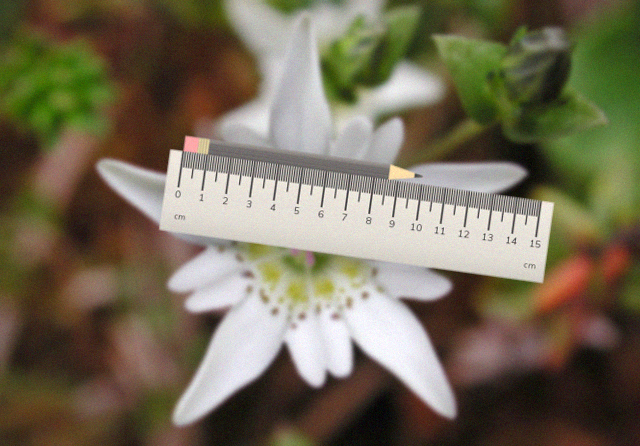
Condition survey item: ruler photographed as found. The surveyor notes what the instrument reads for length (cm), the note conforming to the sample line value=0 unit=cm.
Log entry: value=10 unit=cm
